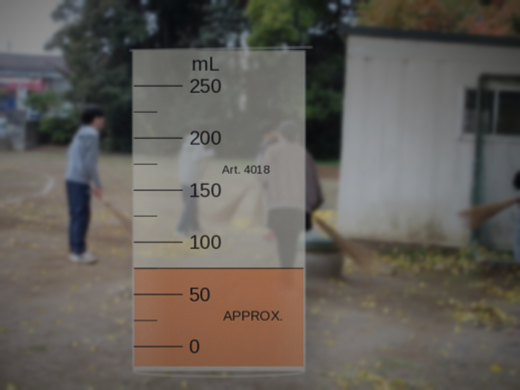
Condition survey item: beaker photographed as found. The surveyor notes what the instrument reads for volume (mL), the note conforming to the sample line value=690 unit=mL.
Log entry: value=75 unit=mL
